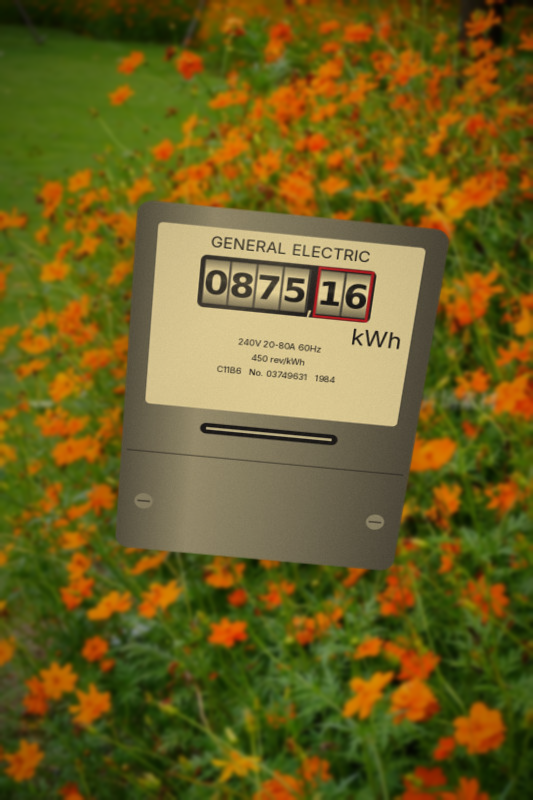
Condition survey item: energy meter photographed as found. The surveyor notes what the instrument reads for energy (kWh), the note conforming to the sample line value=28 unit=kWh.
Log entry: value=875.16 unit=kWh
